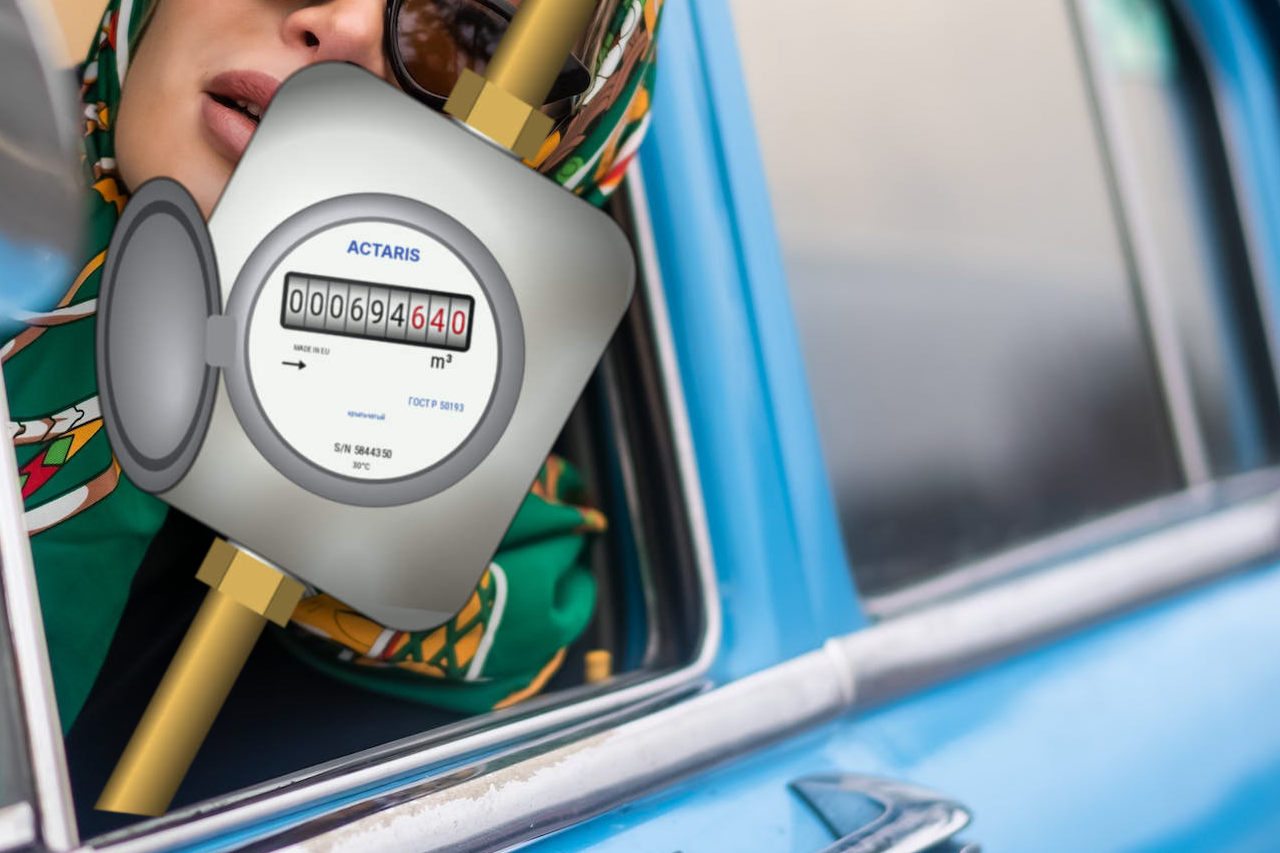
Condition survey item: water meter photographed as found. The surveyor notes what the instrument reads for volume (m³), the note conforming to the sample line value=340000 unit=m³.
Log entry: value=694.640 unit=m³
